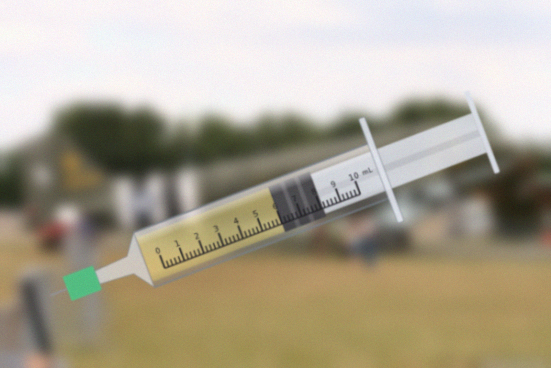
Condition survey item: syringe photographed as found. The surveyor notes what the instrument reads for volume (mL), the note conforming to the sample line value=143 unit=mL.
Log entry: value=6 unit=mL
